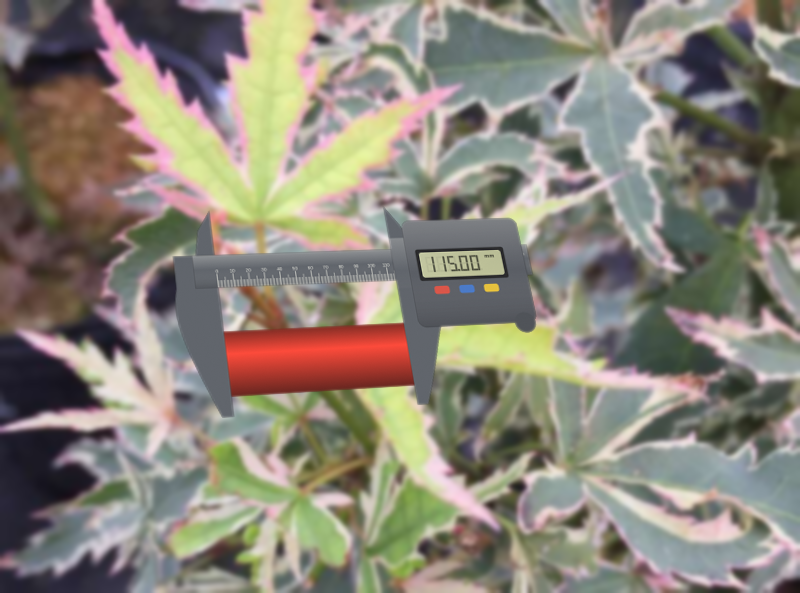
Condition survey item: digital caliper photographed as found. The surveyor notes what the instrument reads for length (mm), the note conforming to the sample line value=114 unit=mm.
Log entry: value=115.00 unit=mm
